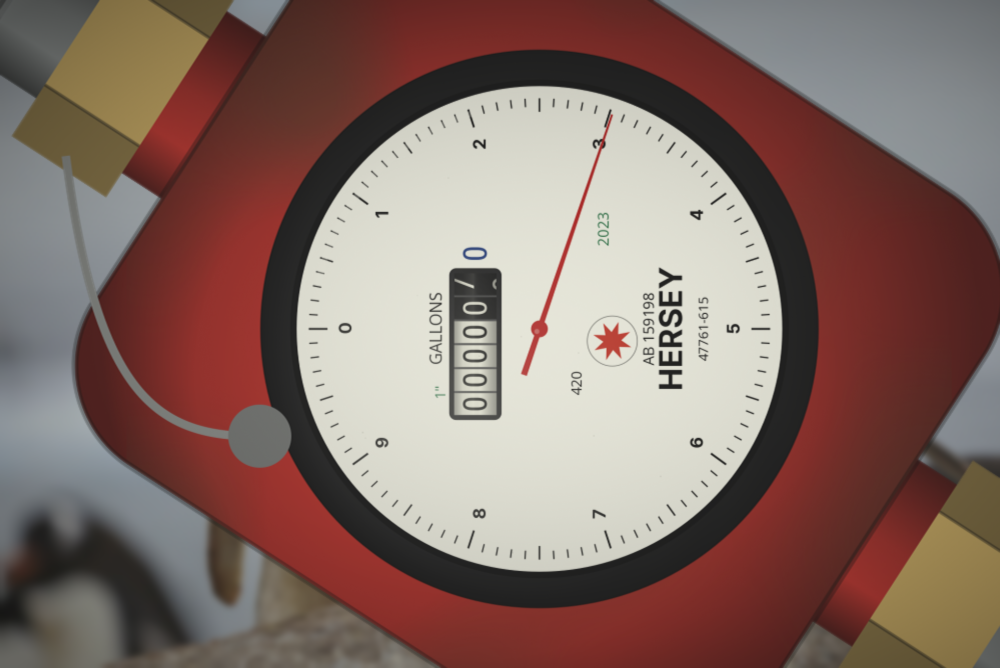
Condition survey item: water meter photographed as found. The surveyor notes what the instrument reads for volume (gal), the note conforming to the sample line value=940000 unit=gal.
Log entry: value=73.0 unit=gal
